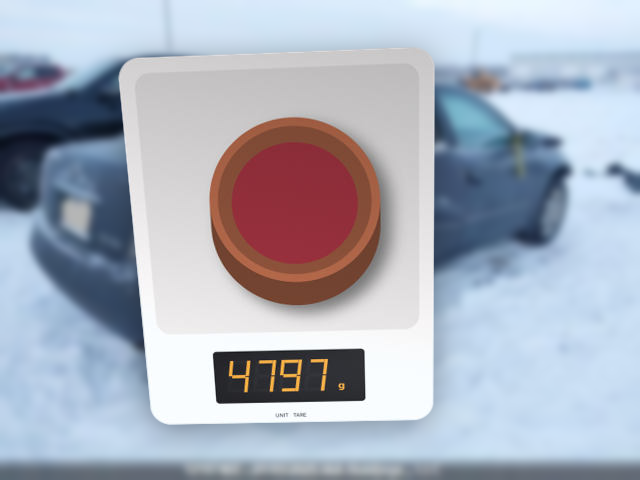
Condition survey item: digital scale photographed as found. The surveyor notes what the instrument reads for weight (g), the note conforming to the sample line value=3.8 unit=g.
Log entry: value=4797 unit=g
